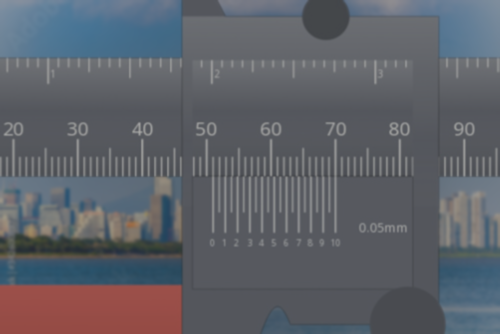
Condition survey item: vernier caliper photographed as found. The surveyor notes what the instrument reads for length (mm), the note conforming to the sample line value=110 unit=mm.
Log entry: value=51.0 unit=mm
